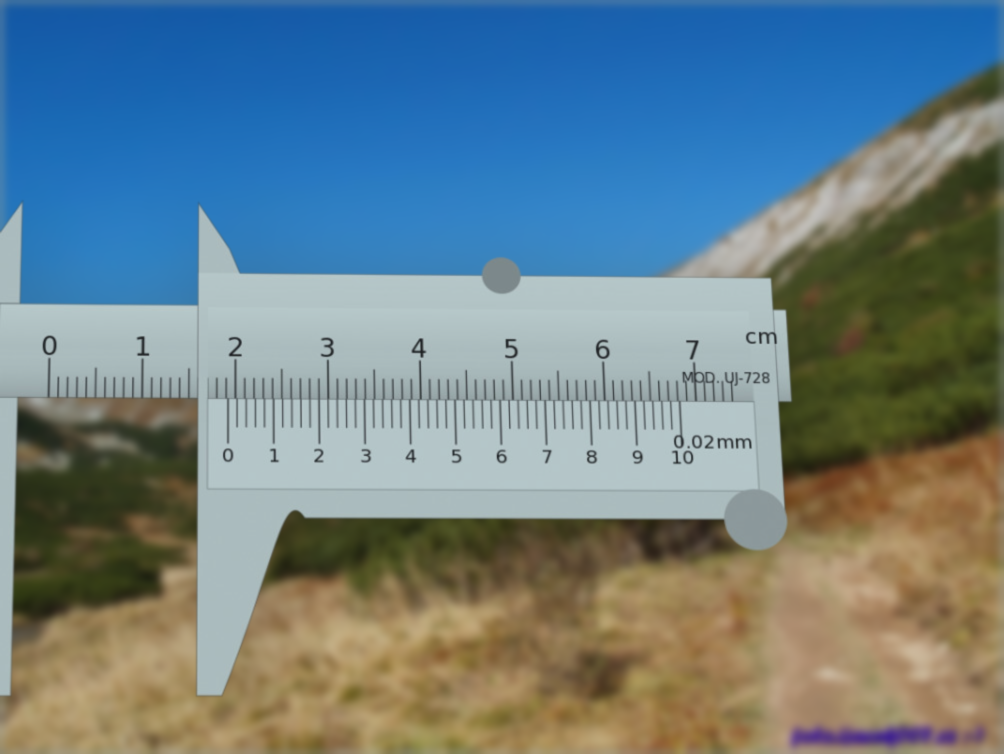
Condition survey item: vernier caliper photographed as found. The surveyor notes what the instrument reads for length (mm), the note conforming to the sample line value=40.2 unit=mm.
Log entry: value=19.2 unit=mm
